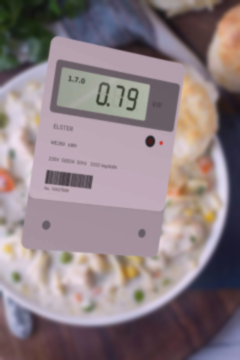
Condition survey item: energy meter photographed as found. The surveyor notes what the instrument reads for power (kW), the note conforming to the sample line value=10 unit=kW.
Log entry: value=0.79 unit=kW
